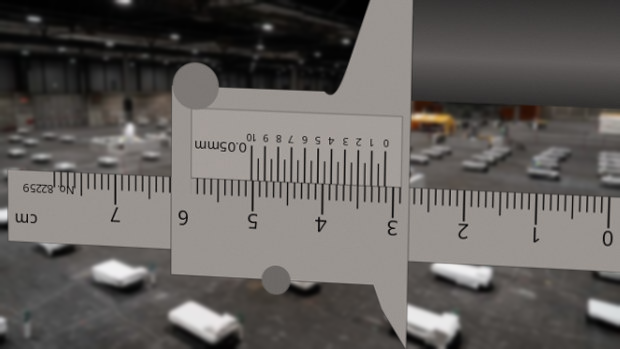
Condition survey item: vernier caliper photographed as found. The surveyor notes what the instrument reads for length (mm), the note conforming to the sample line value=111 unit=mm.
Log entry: value=31.2 unit=mm
